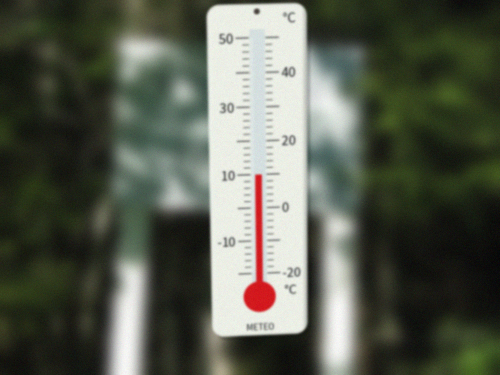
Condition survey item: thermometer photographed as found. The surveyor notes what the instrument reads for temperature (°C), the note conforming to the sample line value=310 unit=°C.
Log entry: value=10 unit=°C
